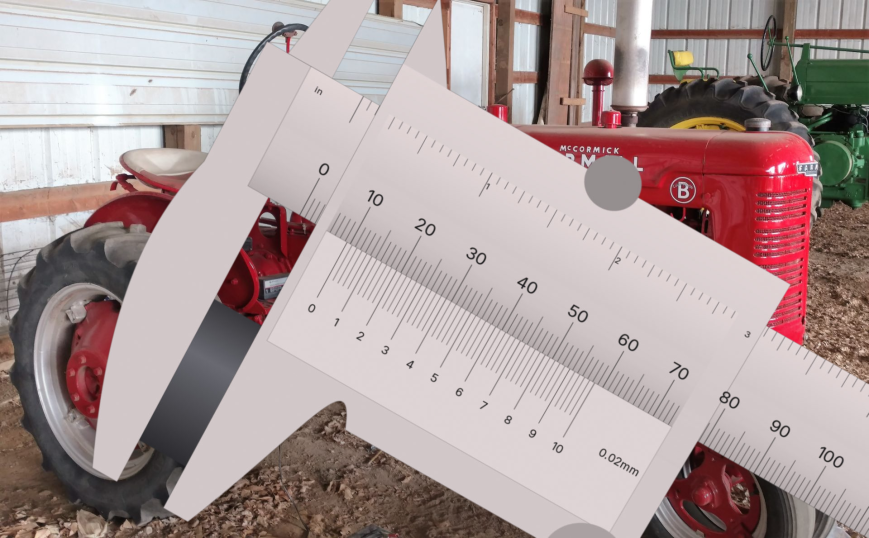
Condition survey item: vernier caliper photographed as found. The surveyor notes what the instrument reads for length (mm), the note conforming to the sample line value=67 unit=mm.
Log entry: value=9.4 unit=mm
